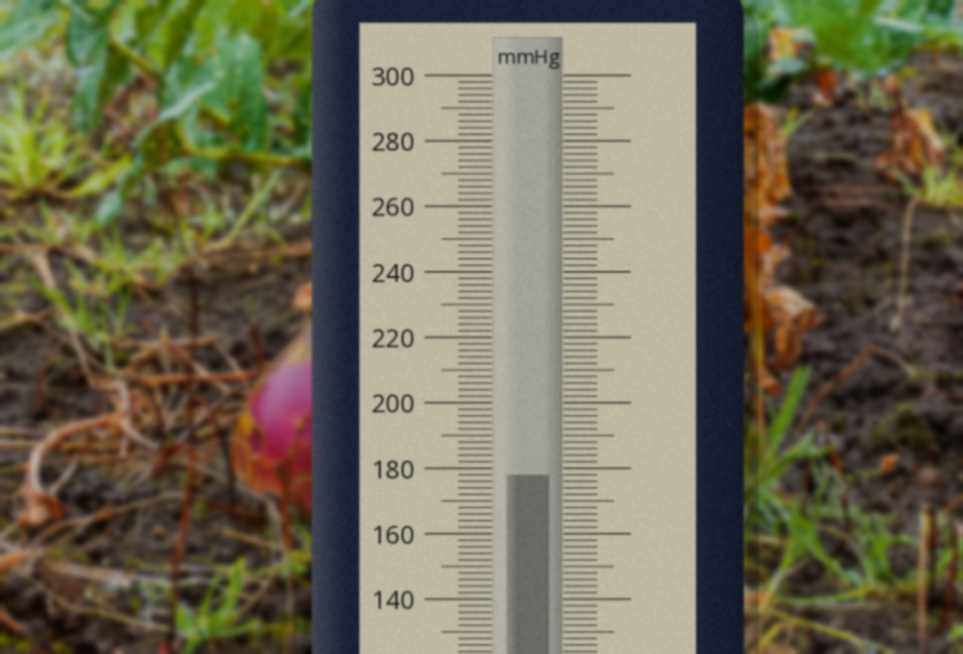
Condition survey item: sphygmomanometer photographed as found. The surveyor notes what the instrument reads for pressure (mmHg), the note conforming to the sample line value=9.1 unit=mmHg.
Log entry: value=178 unit=mmHg
